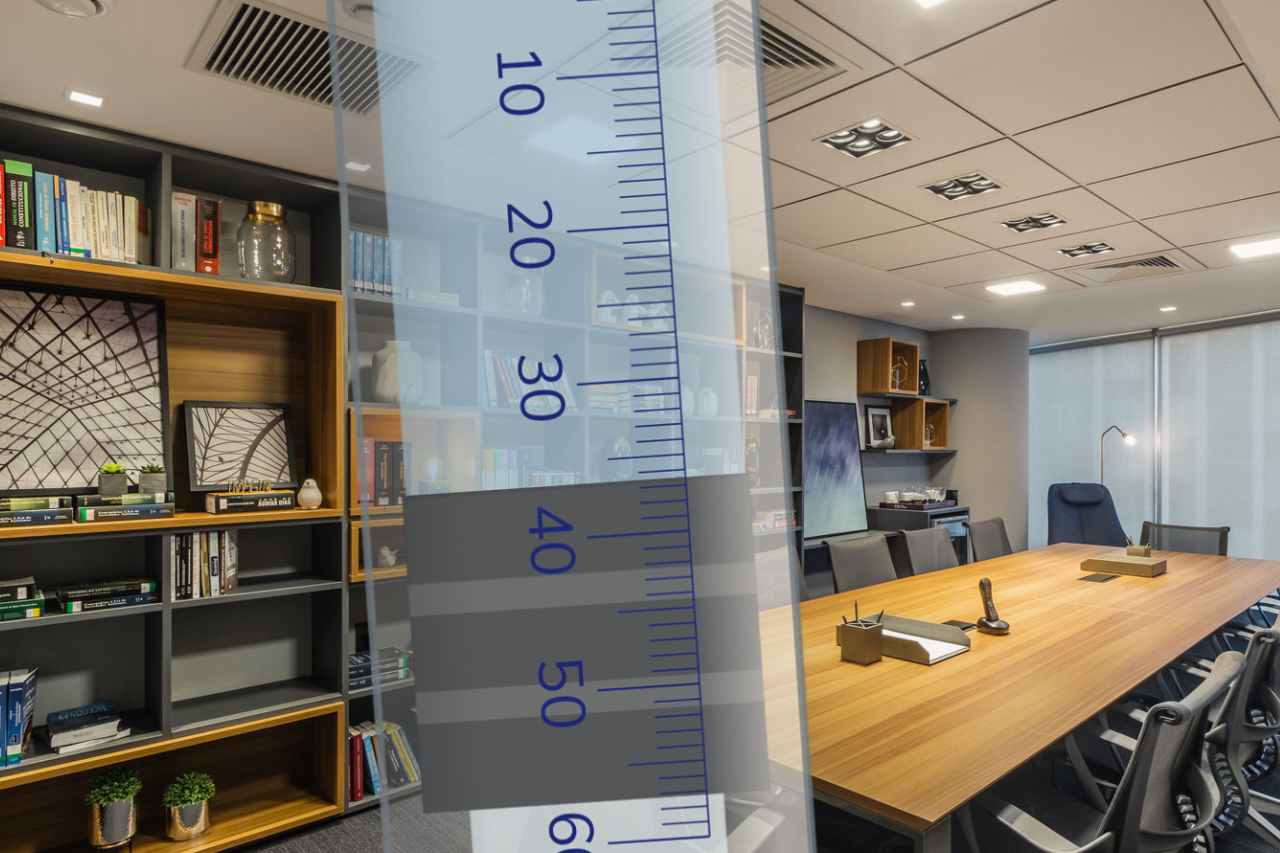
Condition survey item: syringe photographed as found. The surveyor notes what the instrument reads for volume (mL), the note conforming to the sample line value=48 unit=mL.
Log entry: value=36.5 unit=mL
